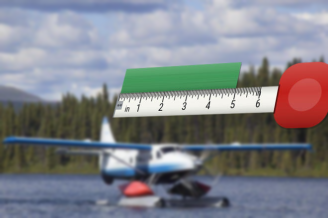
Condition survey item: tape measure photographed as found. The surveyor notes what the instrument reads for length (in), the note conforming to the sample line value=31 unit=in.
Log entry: value=5 unit=in
